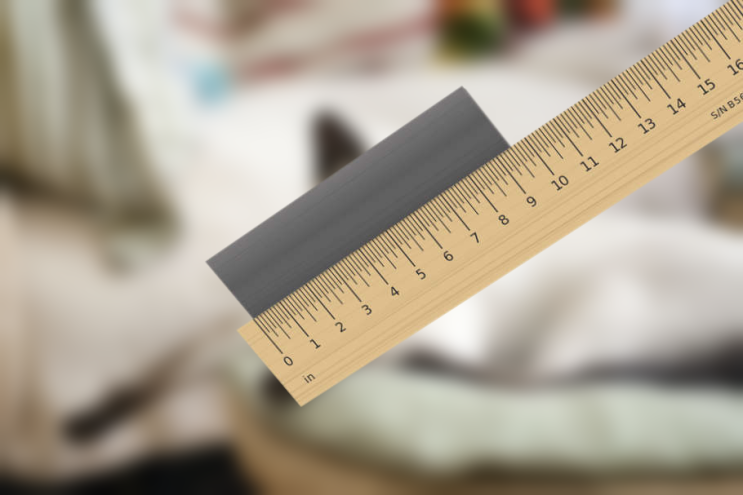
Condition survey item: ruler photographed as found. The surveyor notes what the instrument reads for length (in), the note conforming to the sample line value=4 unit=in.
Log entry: value=9.5 unit=in
